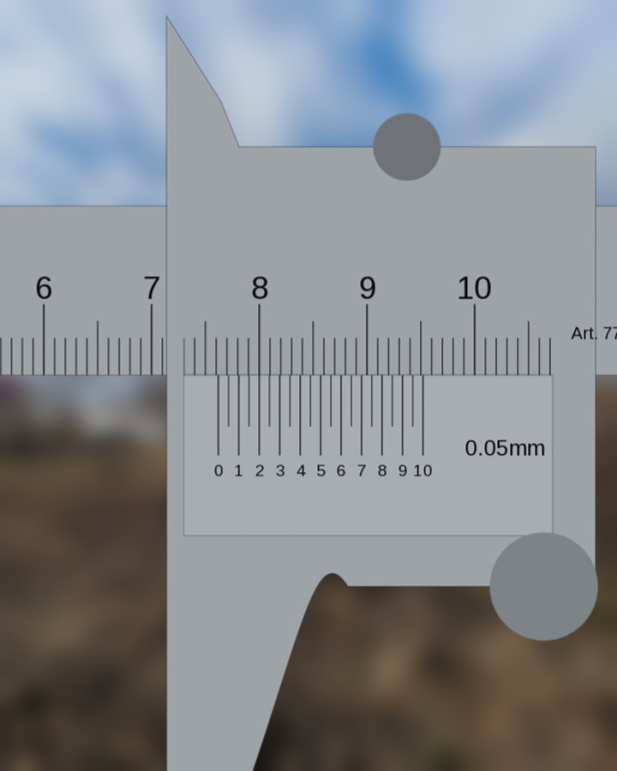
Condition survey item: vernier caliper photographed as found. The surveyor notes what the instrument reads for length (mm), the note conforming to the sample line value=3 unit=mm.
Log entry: value=76.2 unit=mm
